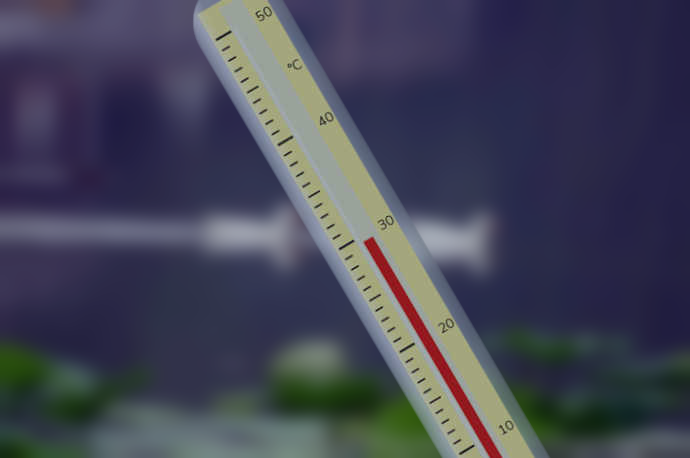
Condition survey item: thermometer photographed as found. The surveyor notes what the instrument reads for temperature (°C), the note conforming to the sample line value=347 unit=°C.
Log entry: value=29.5 unit=°C
